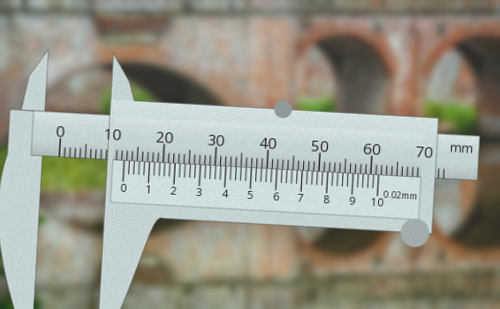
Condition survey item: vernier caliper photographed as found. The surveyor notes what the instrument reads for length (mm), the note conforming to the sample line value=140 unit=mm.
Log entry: value=12.5 unit=mm
